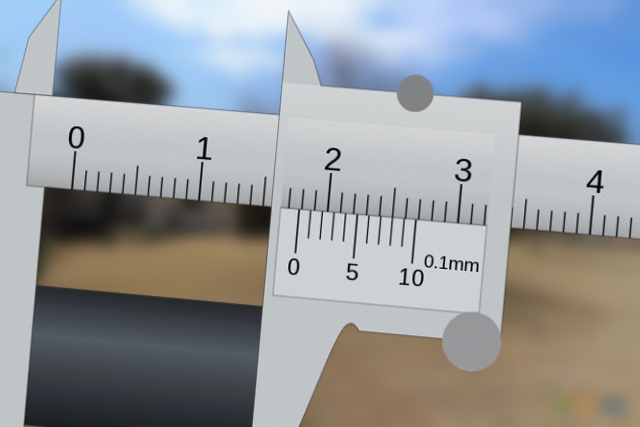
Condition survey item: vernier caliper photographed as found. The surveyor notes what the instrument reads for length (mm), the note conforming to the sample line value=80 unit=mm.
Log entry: value=17.8 unit=mm
